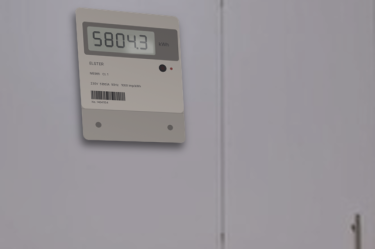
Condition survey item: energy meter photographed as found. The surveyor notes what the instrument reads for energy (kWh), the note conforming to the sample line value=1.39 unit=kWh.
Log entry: value=5804.3 unit=kWh
